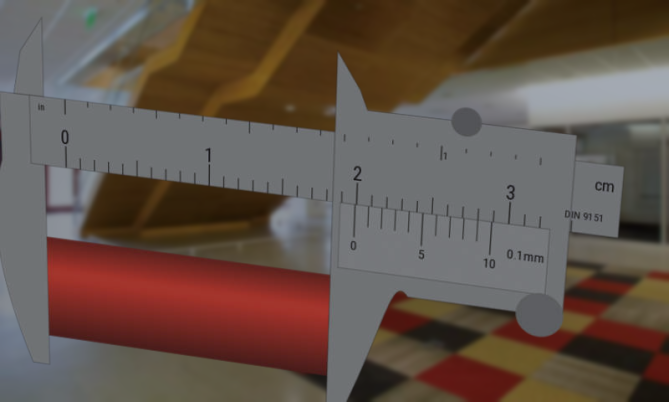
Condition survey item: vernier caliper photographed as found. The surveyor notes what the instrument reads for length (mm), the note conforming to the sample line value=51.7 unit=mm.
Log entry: value=19.9 unit=mm
